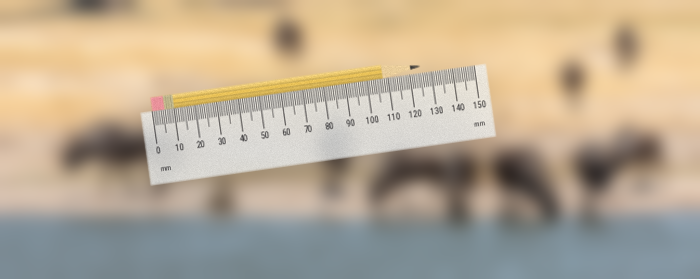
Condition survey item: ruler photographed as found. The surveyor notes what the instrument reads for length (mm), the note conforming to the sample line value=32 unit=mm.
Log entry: value=125 unit=mm
